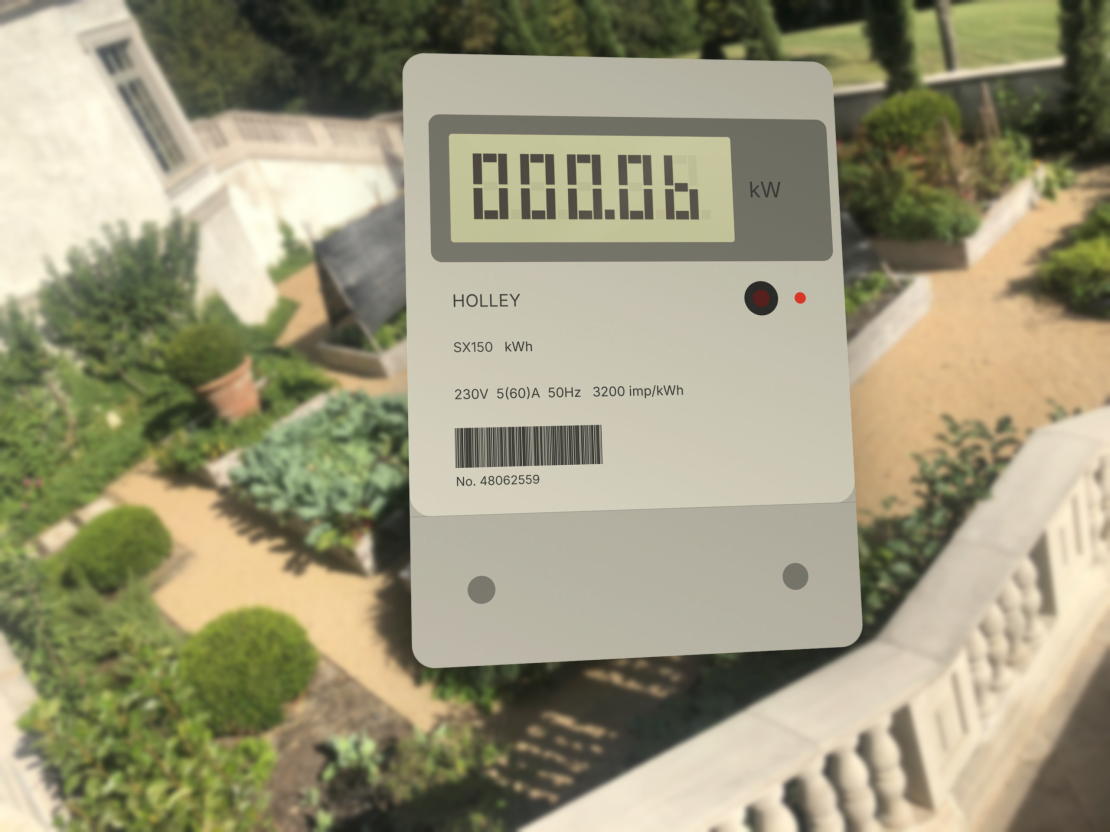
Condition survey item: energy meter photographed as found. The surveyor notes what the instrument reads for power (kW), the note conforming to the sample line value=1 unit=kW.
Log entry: value=0.06 unit=kW
